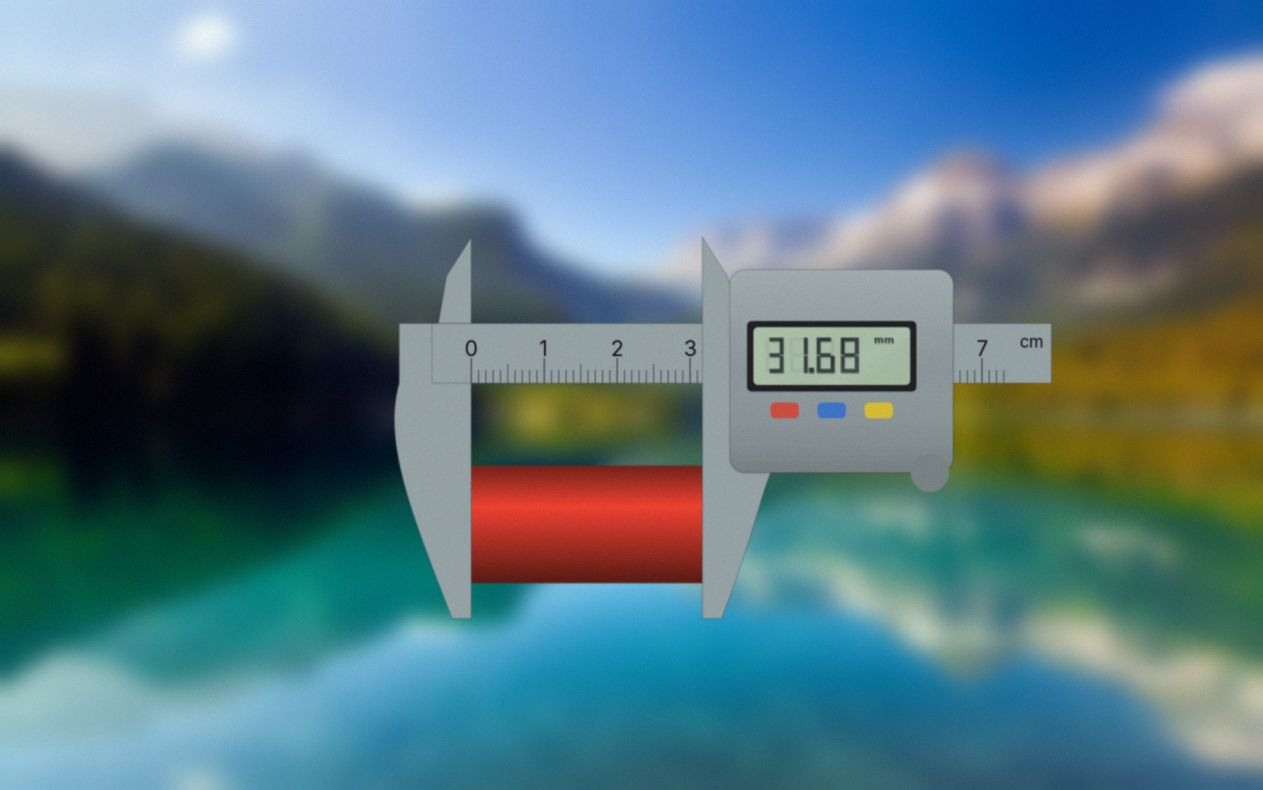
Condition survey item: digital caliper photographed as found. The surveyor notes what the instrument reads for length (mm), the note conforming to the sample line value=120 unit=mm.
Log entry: value=31.68 unit=mm
